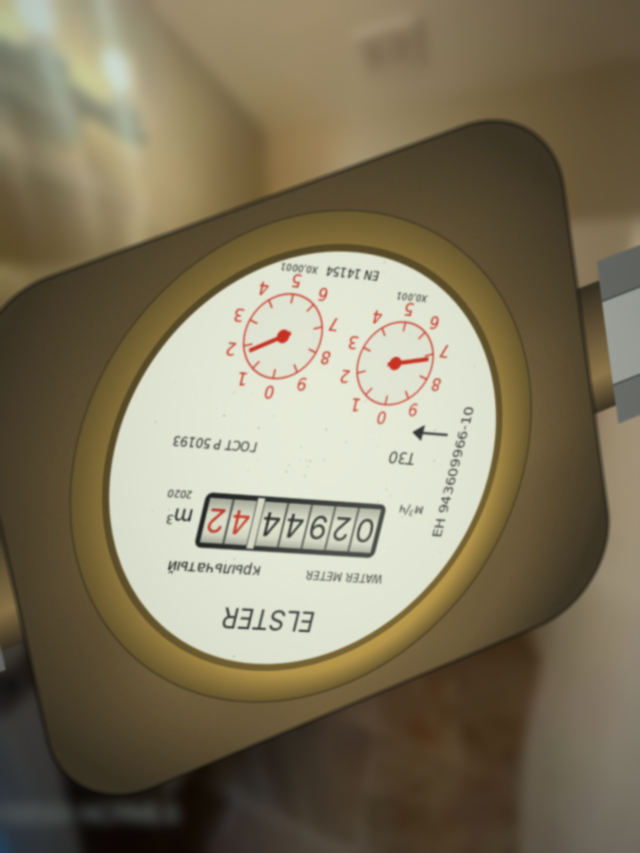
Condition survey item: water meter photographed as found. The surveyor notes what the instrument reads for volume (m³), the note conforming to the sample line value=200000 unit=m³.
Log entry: value=2944.4271 unit=m³
